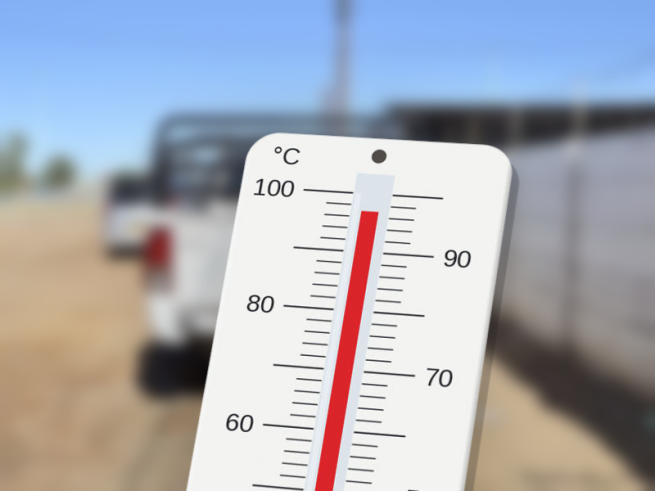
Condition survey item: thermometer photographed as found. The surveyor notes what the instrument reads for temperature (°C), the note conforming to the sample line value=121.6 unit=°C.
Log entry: value=97 unit=°C
